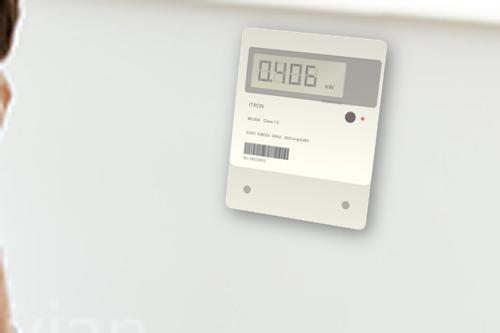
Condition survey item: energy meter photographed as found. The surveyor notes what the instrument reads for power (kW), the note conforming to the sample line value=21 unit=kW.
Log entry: value=0.406 unit=kW
